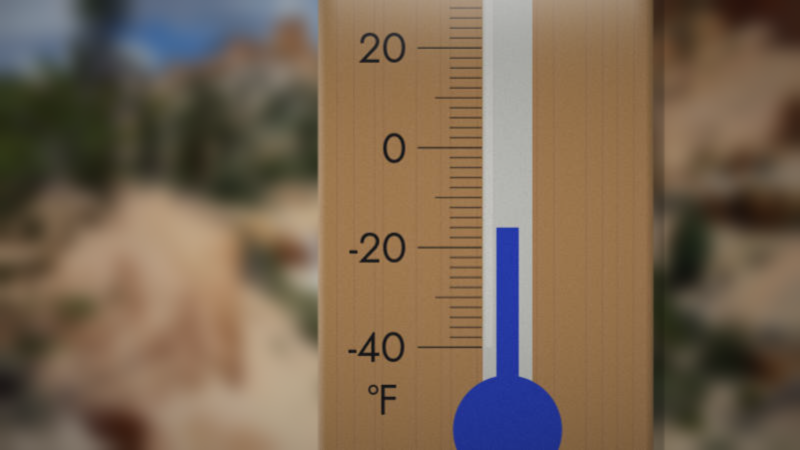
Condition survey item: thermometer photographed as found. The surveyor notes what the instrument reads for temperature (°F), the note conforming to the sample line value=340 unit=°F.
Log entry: value=-16 unit=°F
